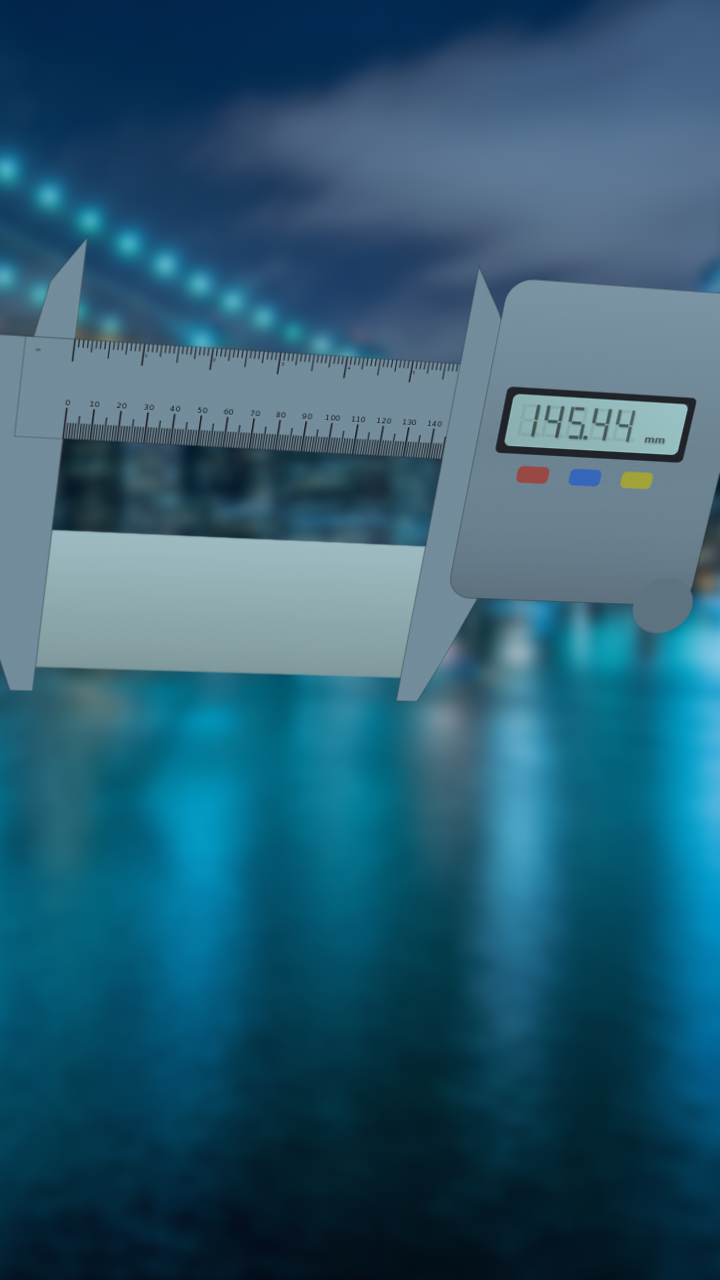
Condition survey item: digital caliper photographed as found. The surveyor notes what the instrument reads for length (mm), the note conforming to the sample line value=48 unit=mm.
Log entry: value=145.44 unit=mm
